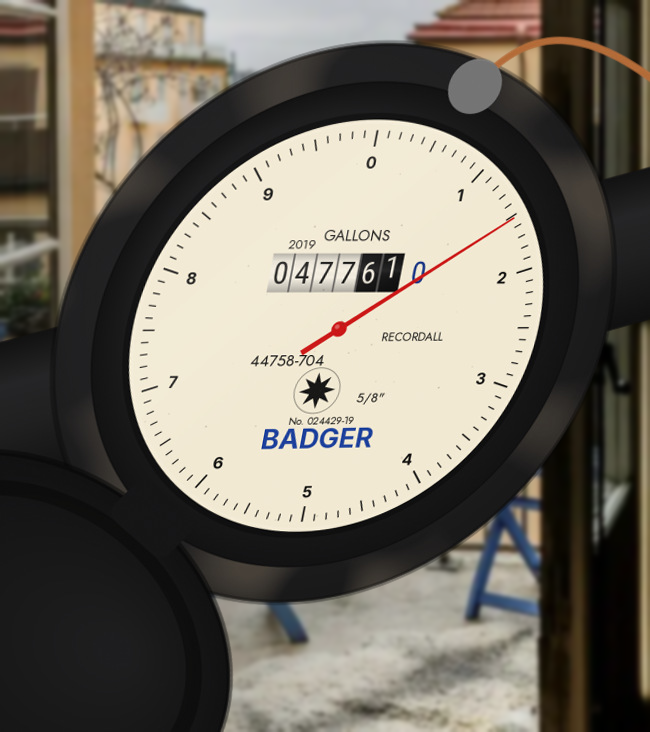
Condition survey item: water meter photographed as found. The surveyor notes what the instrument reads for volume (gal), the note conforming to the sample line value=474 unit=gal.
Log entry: value=477611.5 unit=gal
